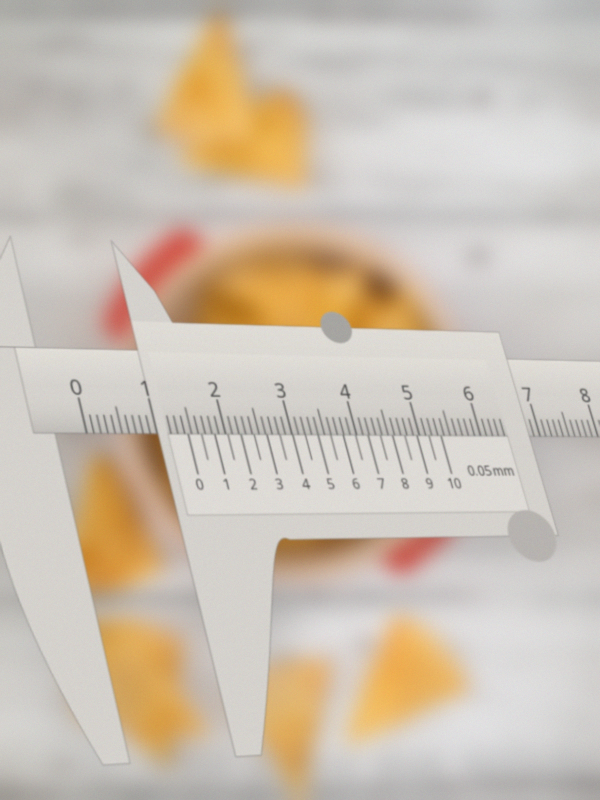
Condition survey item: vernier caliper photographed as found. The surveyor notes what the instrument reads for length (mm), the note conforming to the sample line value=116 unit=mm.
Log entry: value=14.5 unit=mm
